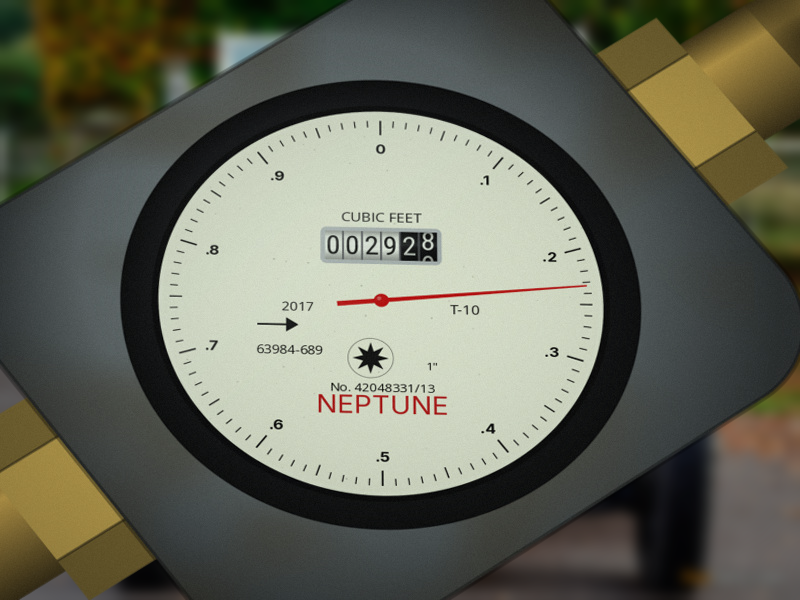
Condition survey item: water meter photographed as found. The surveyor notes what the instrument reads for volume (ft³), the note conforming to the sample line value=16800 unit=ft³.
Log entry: value=2928.23 unit=ft³
